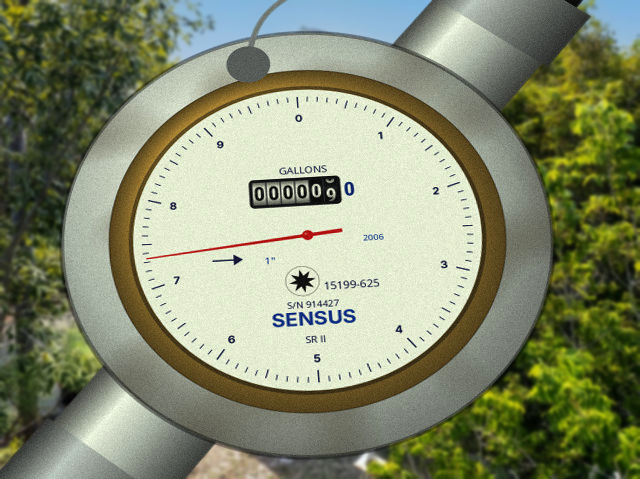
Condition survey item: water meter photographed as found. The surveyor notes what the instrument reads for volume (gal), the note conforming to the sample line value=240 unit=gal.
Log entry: value=87.3 unit=gal
